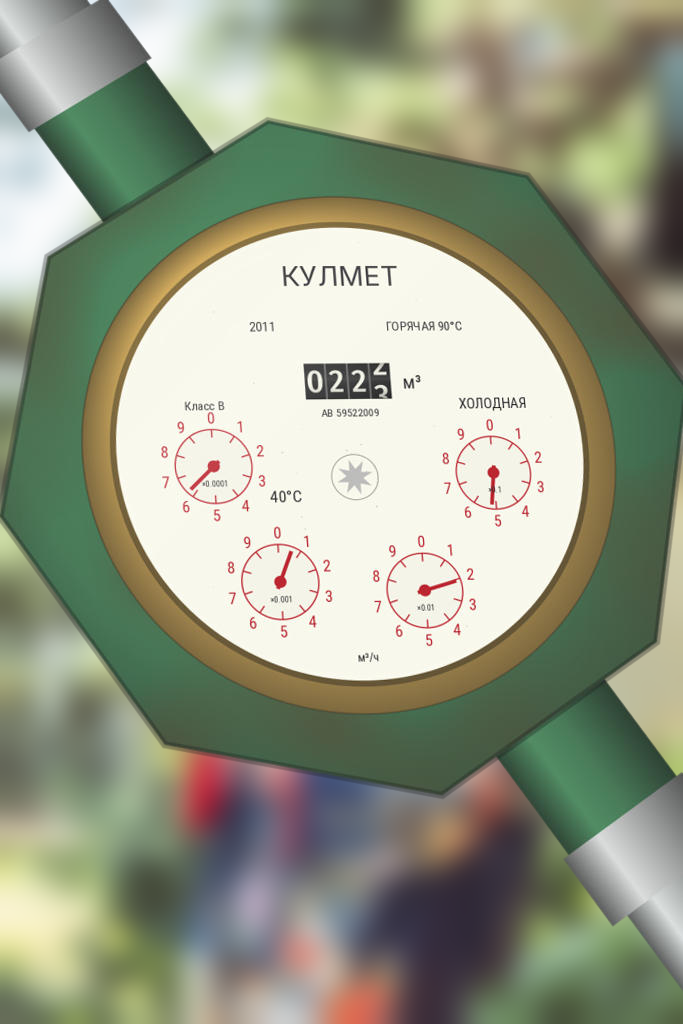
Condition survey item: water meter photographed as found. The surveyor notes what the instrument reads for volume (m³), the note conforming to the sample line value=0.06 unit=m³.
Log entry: value=222.5206 unit=m³
